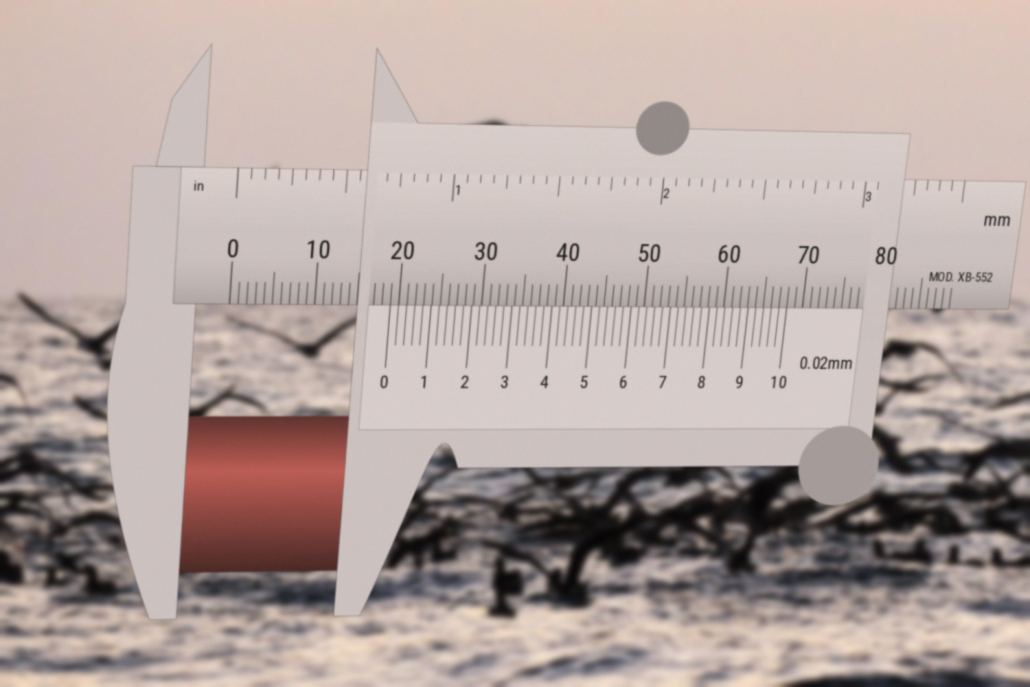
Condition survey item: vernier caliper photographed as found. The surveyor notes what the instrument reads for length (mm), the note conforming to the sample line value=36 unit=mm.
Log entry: value=19.0 unit=mm
